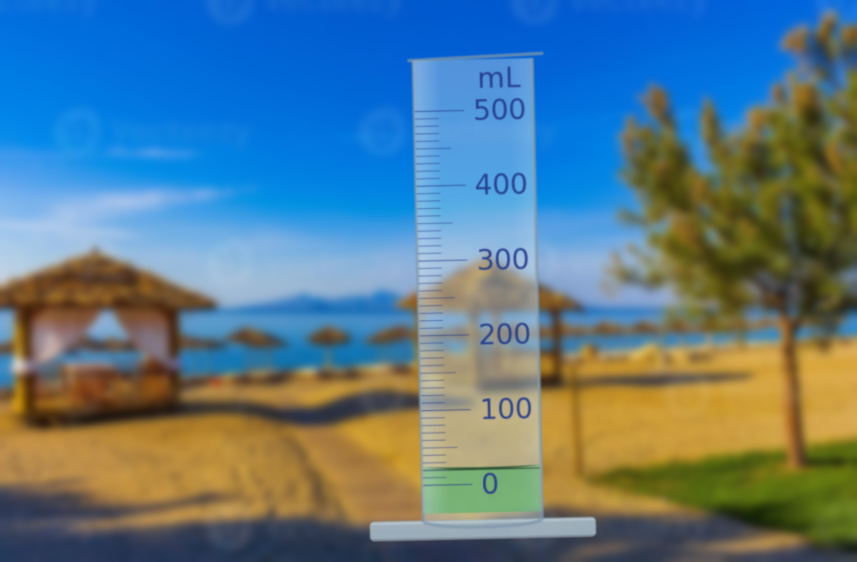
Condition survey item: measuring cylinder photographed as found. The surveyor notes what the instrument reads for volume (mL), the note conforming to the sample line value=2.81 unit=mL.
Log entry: value=20 unit=mL
